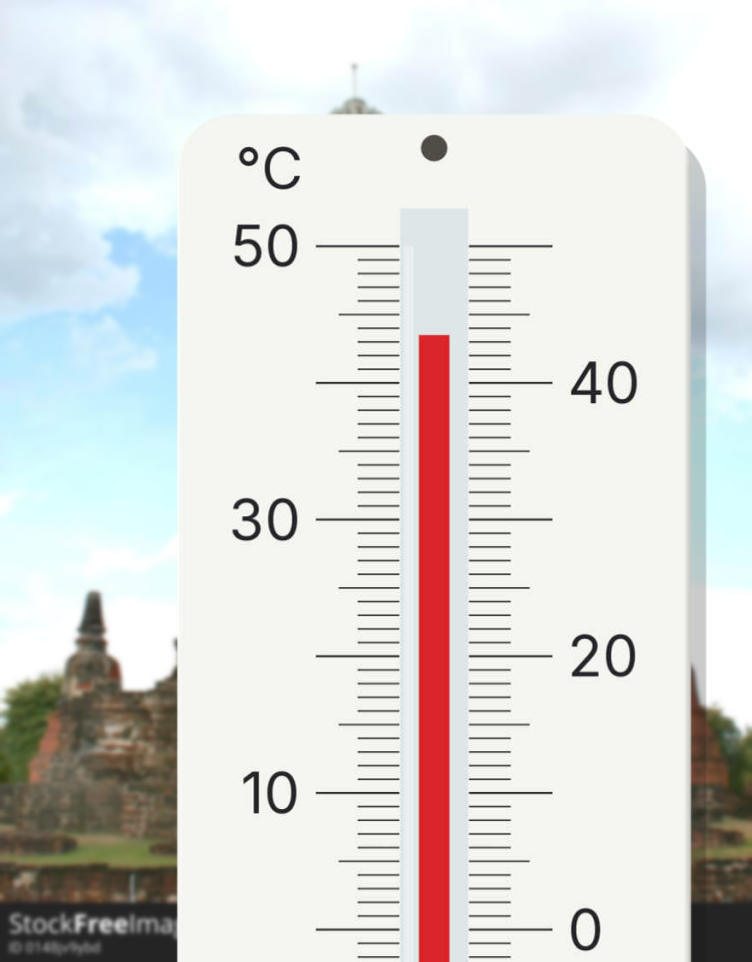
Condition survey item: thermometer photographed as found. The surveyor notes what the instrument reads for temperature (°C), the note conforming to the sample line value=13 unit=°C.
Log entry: value=43.5 unit=°C
